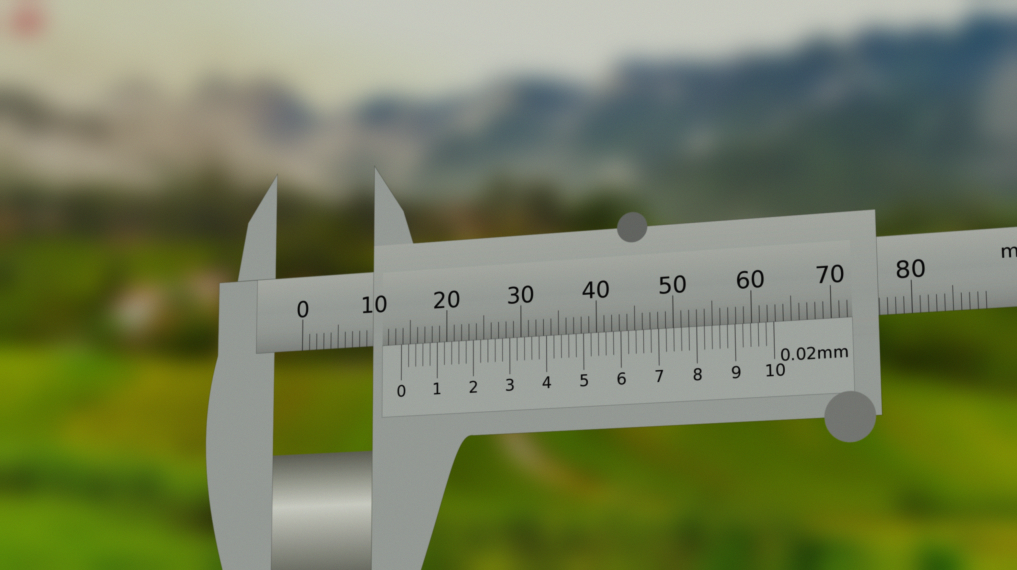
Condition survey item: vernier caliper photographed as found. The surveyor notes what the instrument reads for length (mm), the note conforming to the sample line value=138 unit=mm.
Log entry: value=13.8 unit=mm
